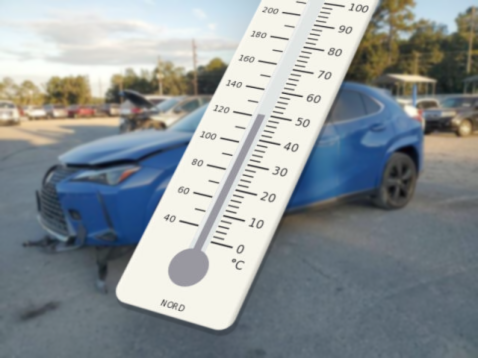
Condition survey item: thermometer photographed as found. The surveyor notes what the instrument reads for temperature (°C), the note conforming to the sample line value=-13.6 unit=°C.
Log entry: value=50 unit=°C
